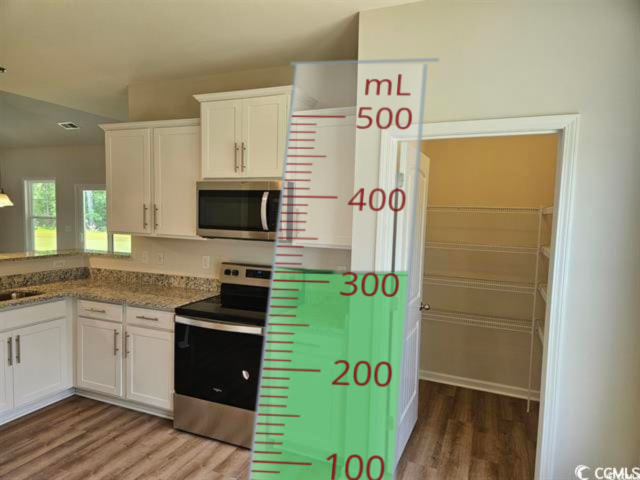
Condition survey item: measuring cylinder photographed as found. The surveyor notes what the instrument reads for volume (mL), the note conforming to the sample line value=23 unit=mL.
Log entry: value=310 unit=mL
